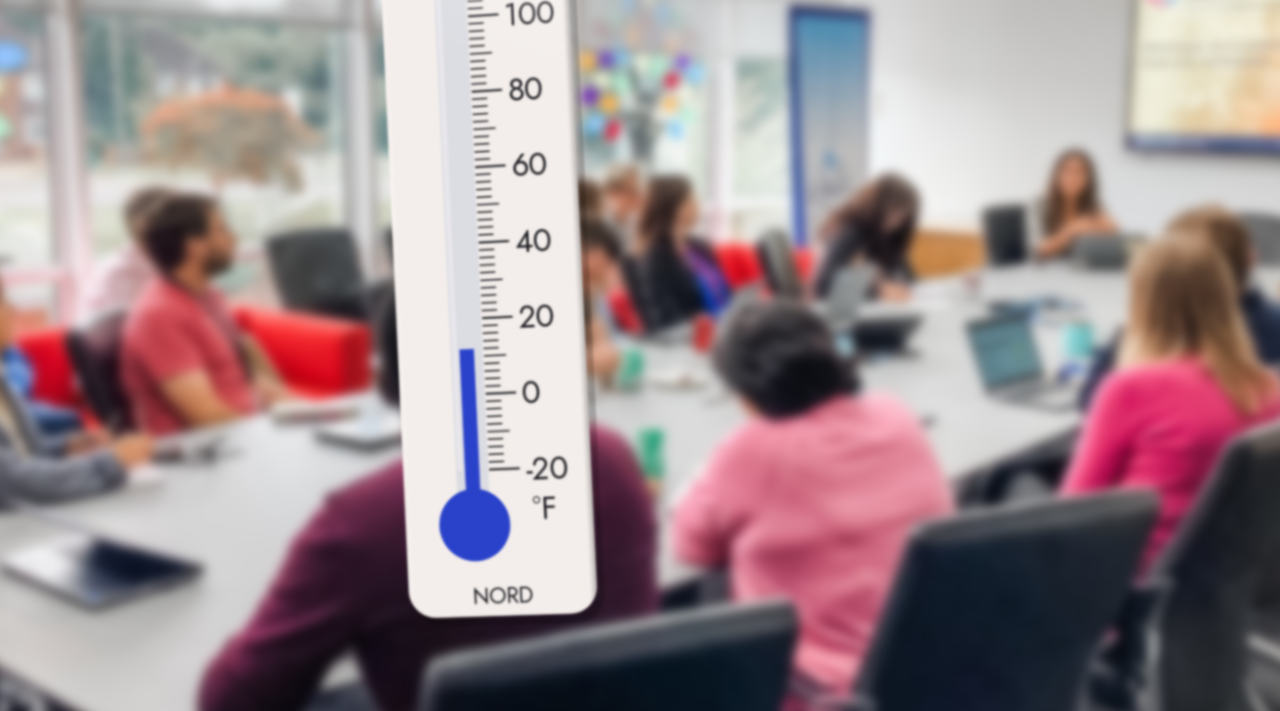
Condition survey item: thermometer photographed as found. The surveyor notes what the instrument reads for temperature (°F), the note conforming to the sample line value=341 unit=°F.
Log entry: value=12 unit=°F
